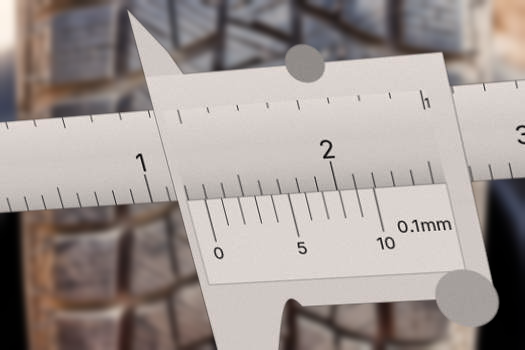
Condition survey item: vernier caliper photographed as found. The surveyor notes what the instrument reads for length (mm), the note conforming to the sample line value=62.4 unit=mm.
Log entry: value=12.9 unit=mm
